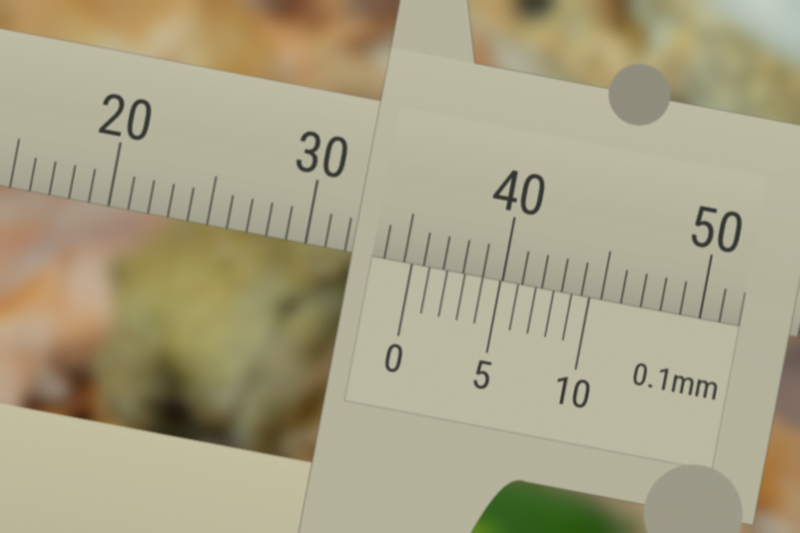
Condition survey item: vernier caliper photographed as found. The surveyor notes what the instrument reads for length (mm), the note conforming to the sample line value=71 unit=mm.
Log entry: value=35.4 unit=mm
